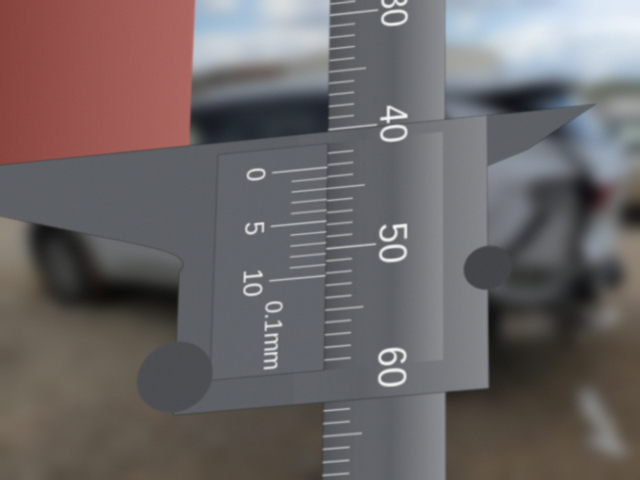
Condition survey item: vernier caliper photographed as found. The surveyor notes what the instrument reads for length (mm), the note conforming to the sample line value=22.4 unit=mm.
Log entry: value=43.2 unit=mm
